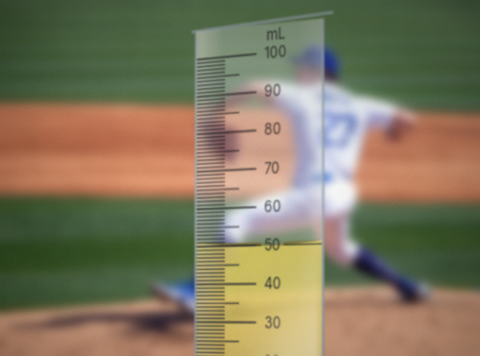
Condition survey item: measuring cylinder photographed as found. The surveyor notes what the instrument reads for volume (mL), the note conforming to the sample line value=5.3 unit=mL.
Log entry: value=50 unit=mL
